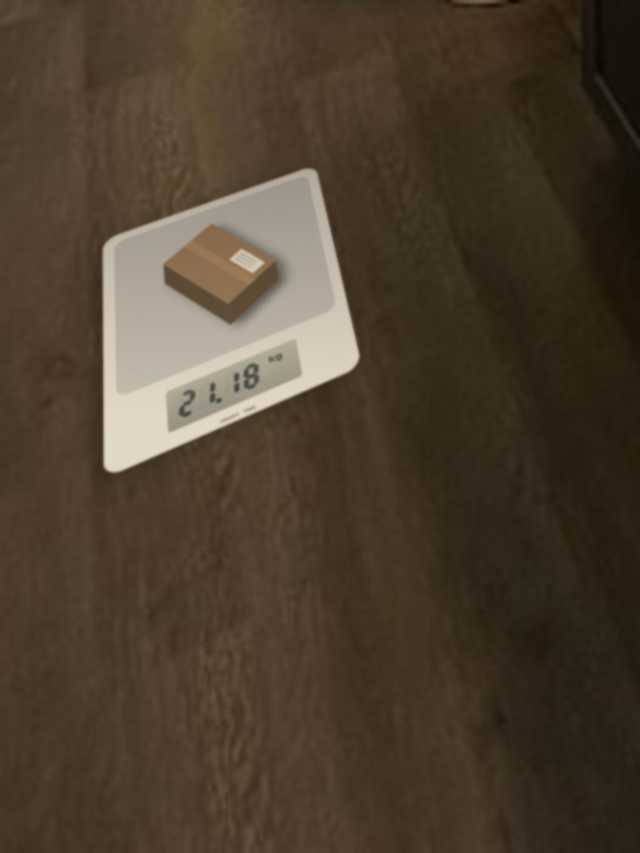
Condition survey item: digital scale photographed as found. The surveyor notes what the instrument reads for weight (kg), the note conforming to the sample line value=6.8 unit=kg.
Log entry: value=21.18 unit=kg
